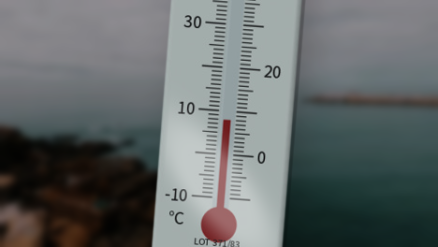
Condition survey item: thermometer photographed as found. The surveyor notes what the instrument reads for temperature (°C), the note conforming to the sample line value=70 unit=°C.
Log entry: value=8 unit=°C
